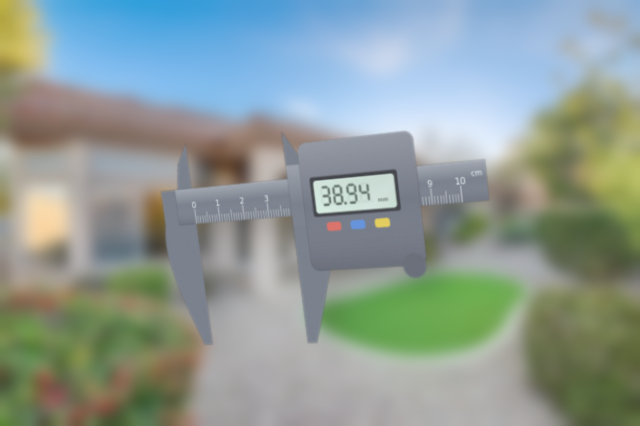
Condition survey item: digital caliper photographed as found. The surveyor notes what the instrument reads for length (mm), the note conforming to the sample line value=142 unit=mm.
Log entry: value=38.94 unit=mm
